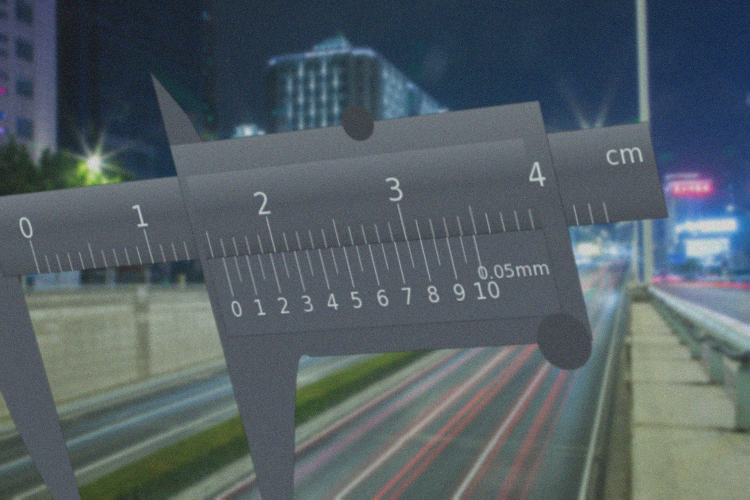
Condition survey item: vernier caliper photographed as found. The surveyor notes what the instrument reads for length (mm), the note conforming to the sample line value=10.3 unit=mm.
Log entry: value=15.8 unit=mm
